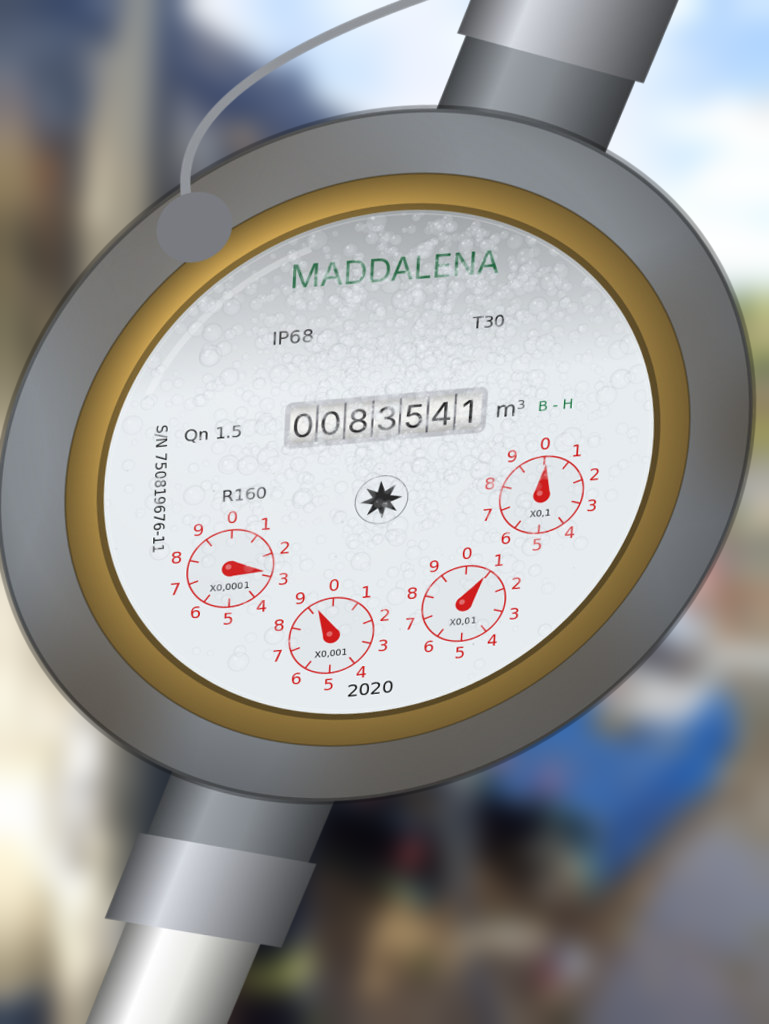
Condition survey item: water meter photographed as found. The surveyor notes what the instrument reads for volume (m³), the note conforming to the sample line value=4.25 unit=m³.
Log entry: value=83541.0092 unit=m³
